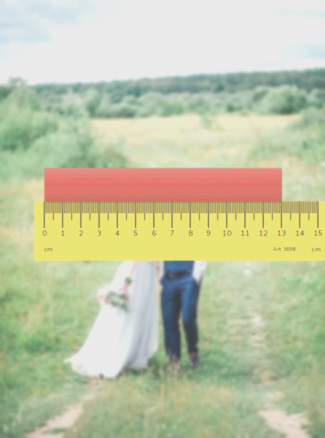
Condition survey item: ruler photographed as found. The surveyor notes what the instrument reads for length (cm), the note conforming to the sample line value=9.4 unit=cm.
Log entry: value=13 unit=cm
